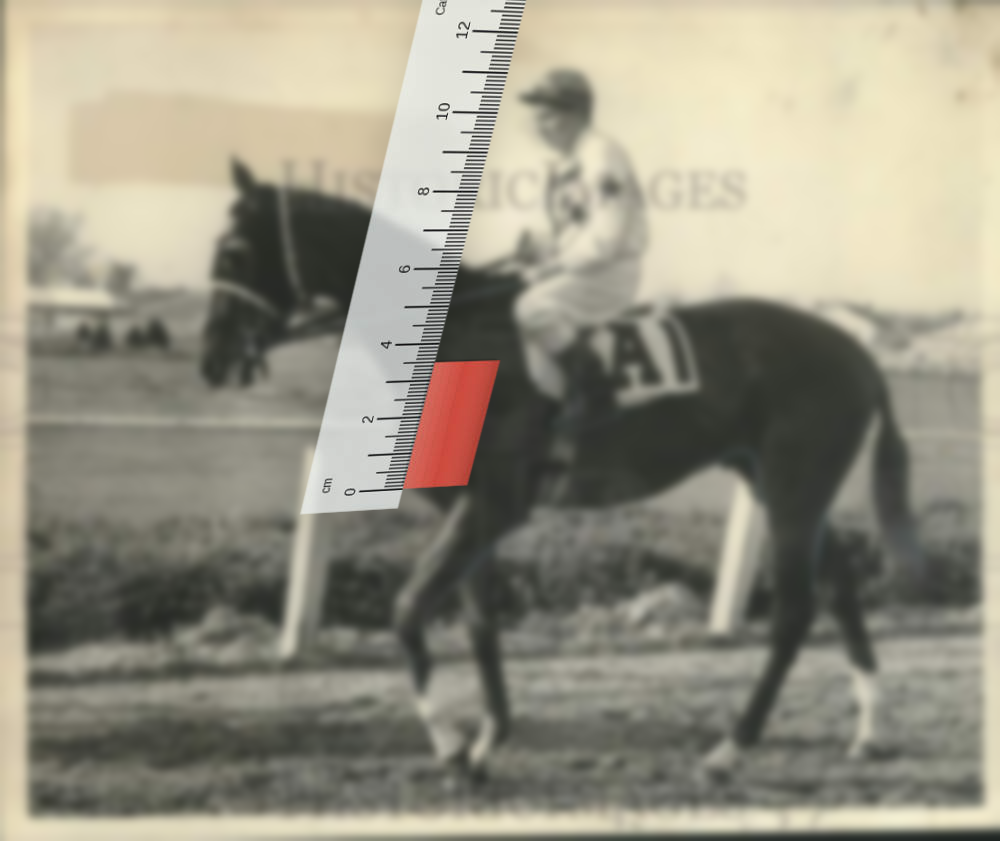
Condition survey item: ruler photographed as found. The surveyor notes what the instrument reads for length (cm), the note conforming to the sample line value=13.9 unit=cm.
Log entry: value=3.5 unit=cm
